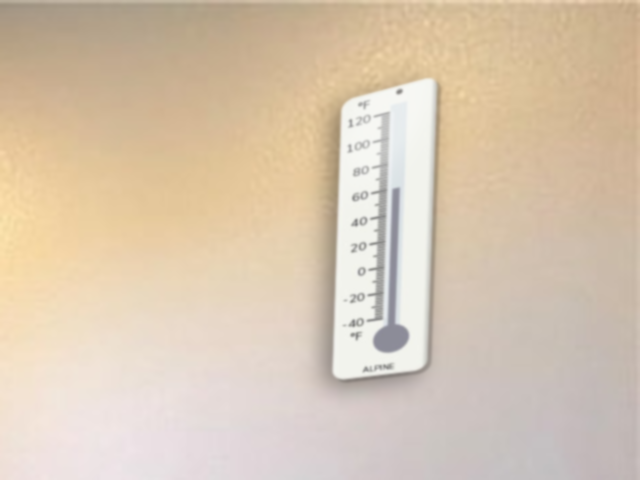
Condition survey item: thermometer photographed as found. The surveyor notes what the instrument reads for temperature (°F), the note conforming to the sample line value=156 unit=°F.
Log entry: value=60 unit=°F
